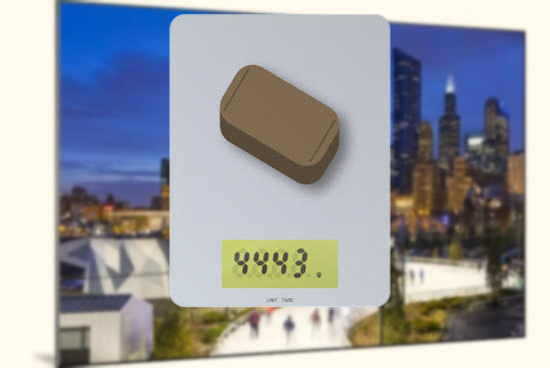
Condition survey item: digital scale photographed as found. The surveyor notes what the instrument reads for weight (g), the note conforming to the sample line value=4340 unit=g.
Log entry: value=4443 unit=g
